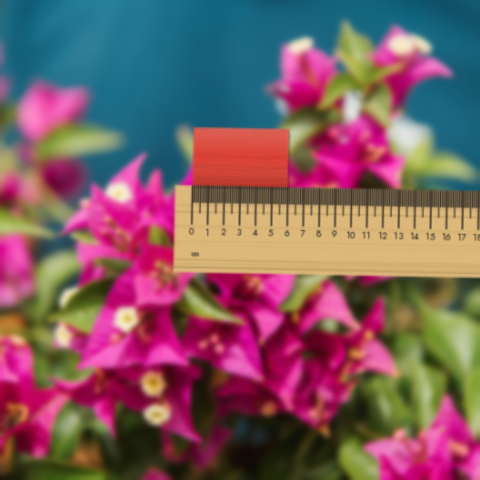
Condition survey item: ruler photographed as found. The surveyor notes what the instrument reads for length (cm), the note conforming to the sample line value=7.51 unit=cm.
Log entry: value=6 unit=cm
